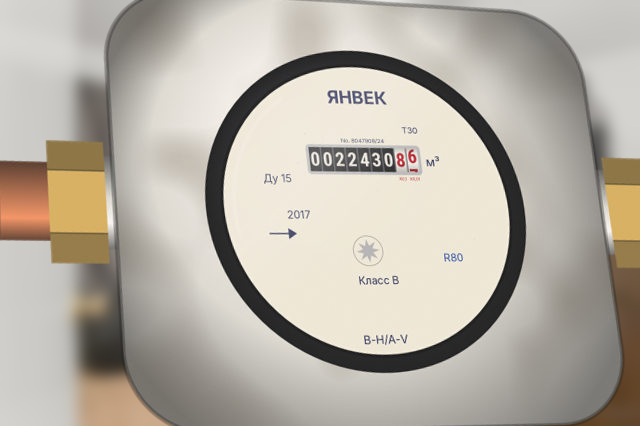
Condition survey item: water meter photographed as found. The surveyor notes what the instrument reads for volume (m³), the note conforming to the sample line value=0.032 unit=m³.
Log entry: value=22430.86 unit=m³
